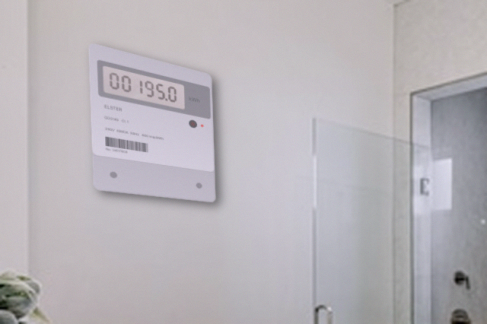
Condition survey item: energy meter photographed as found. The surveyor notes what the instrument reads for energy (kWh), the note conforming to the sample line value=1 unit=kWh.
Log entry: value=195.0 unit=kWh
